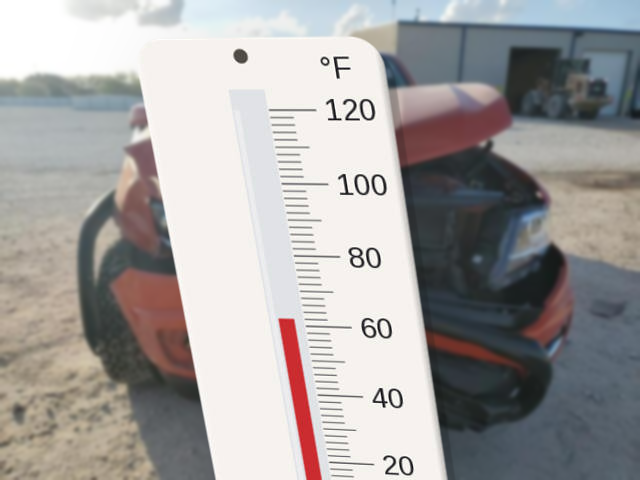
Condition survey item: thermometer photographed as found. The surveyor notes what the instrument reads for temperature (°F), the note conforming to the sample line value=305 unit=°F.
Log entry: value=62 unit=°F
